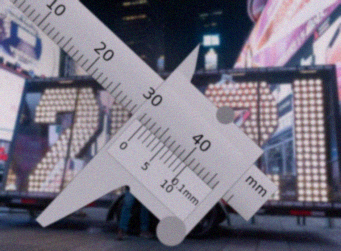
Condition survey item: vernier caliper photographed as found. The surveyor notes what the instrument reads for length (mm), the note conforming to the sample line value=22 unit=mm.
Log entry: value=31.8 unit=mm
